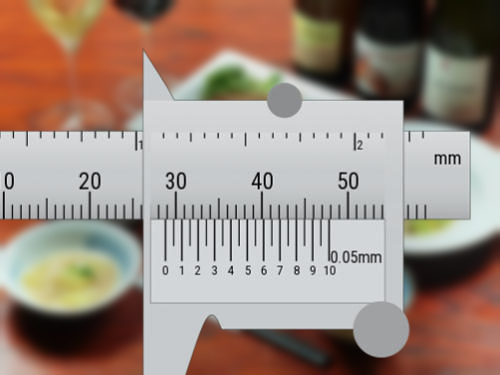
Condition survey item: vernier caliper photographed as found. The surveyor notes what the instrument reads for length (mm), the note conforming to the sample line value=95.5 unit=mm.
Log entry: value=28.8 unit=mm
